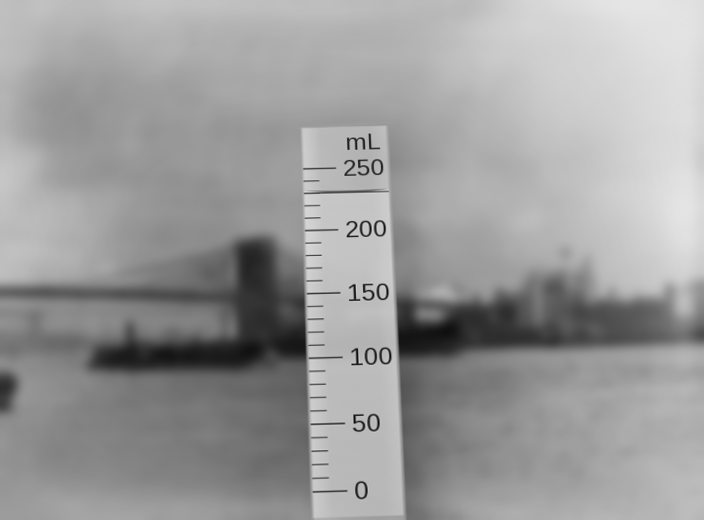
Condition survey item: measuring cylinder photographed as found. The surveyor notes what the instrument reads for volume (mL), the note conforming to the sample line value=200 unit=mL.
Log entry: value=230 unit=mL
